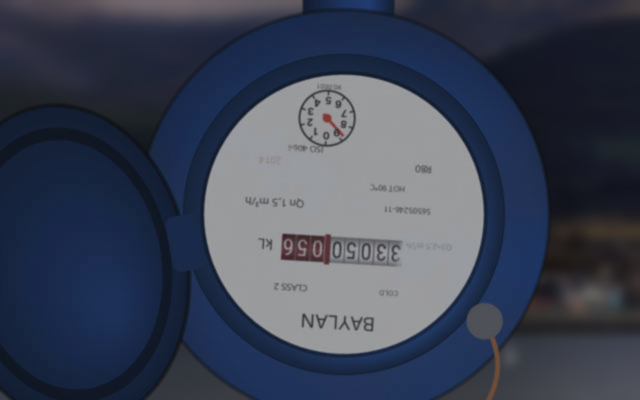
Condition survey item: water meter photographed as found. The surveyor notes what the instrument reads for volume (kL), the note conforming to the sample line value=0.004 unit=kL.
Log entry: value=33050.0568 unit=kL
